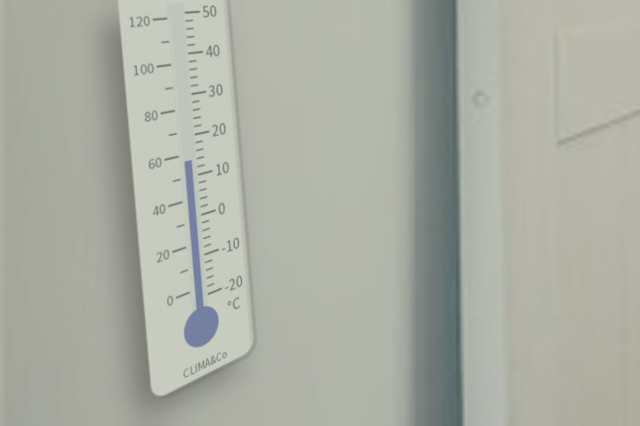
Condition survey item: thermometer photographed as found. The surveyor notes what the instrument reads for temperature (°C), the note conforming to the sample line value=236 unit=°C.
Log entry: value=14 unit=°C
